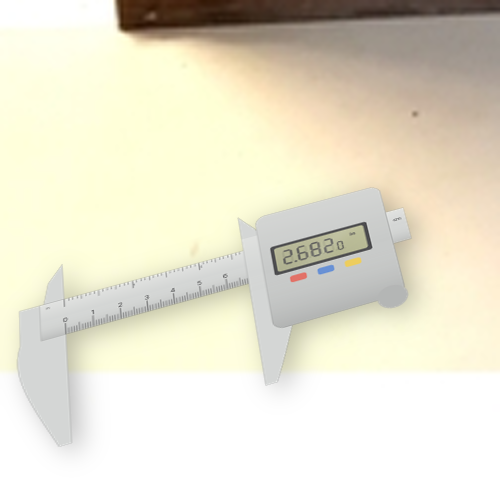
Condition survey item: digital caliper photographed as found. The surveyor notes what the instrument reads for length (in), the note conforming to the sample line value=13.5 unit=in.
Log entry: value=2.6820 unit=in
